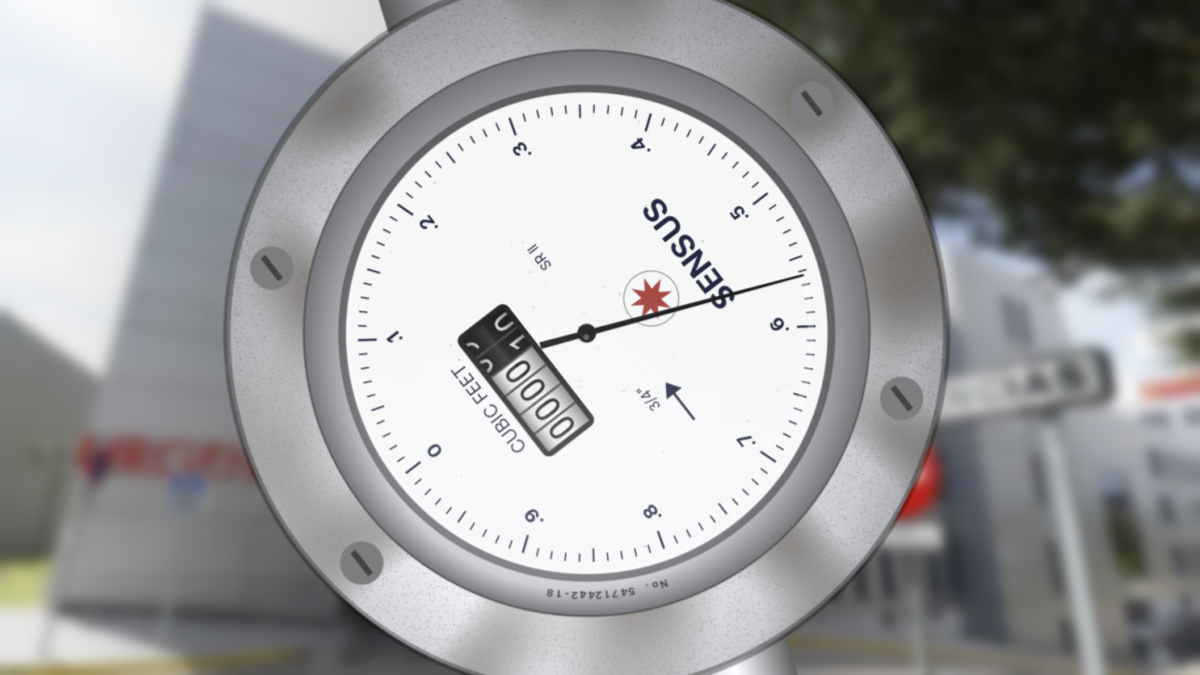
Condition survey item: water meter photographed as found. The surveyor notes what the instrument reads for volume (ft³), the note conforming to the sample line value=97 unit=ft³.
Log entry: value=9.56 unit=ft³
